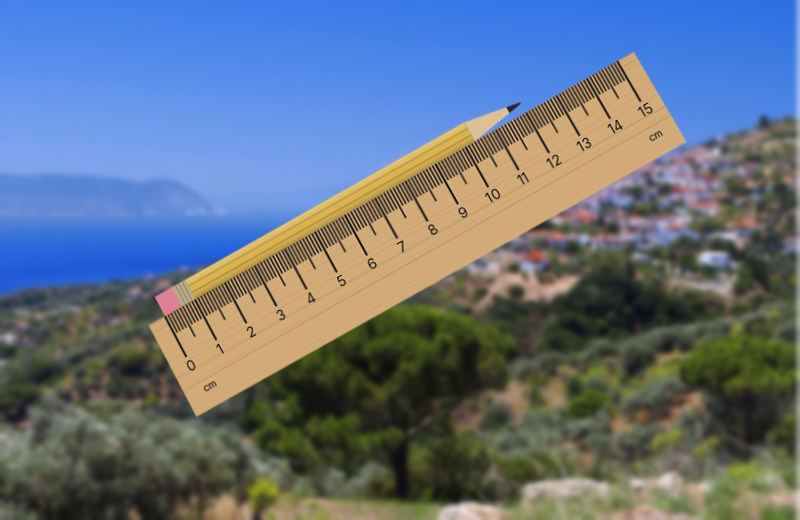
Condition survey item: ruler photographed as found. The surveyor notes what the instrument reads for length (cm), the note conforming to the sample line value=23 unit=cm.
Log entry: value=12 unit=cm
